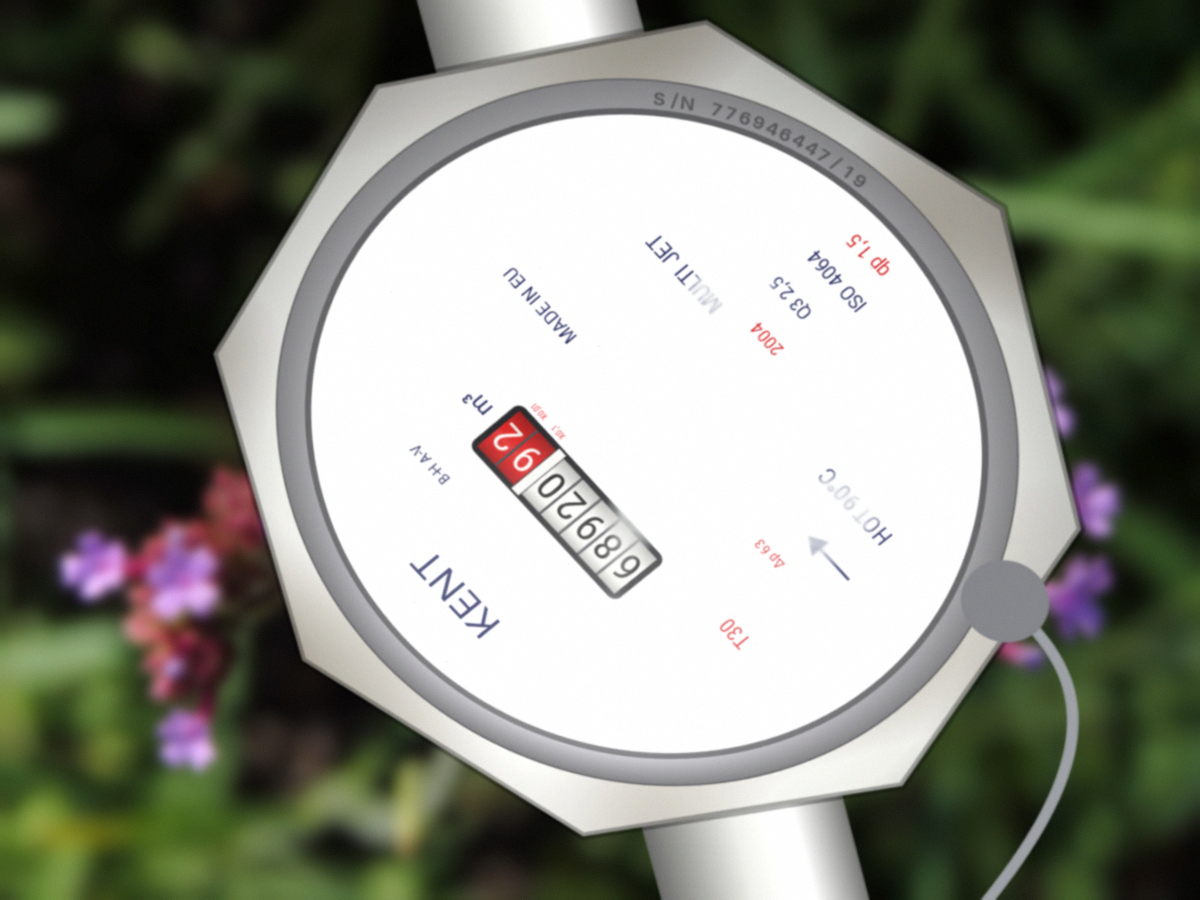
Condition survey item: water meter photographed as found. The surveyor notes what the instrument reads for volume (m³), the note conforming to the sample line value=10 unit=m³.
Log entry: value=68920.92 unit=m³
